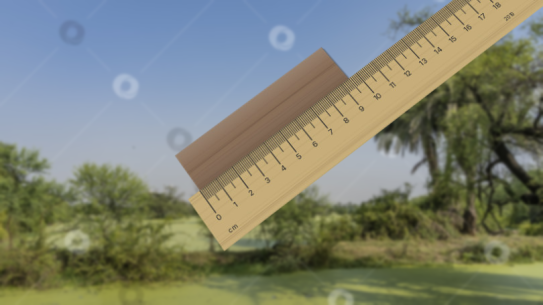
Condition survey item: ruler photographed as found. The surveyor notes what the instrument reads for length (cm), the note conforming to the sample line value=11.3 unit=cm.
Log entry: value=9.5 unit=cm
